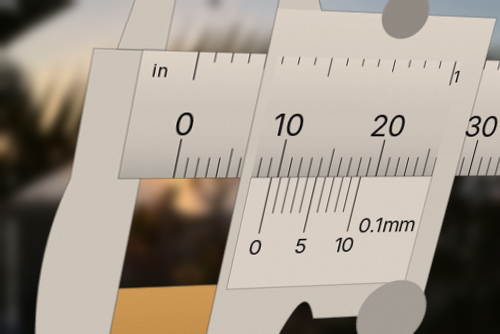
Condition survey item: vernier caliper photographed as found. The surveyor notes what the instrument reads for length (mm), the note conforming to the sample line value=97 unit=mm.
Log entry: value=9.4 unit=mm
